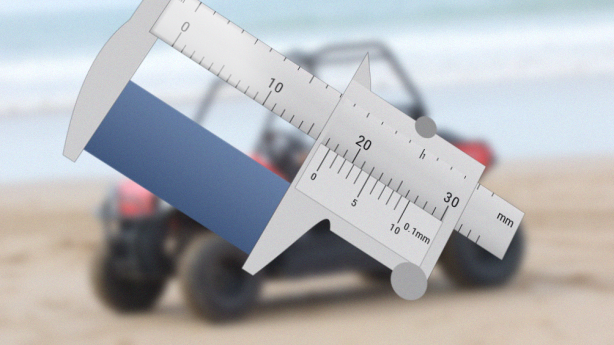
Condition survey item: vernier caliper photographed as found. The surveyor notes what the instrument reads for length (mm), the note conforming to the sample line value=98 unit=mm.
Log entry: value=17.5 unit=mm
